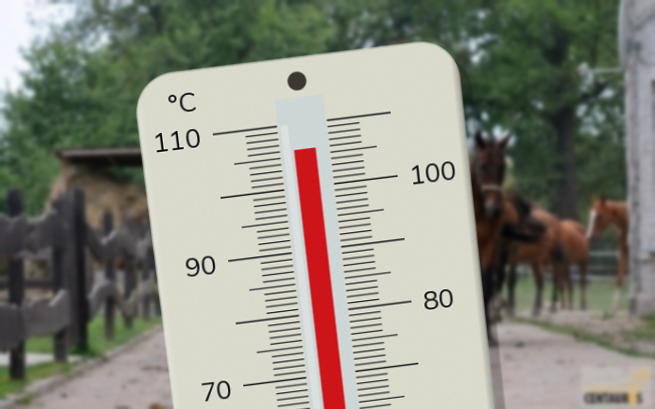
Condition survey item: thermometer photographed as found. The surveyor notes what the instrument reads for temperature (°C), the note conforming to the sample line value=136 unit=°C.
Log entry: value=106 unit=°C
